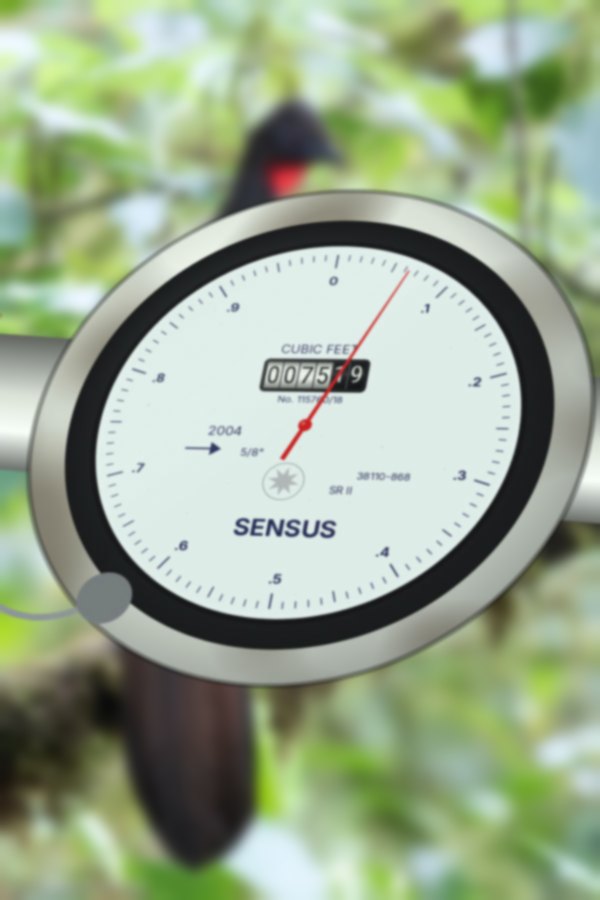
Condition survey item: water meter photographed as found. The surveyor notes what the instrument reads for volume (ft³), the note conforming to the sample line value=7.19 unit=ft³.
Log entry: value=7519.06 unit=ft³
